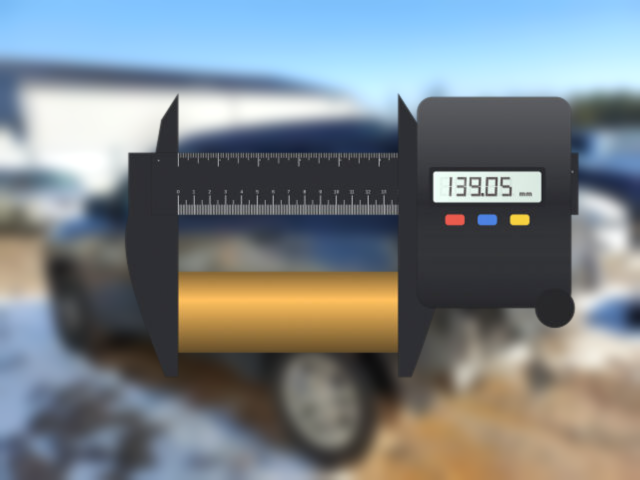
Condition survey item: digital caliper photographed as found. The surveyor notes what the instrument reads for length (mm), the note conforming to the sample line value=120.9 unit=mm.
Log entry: value=139.05 unit=mm
